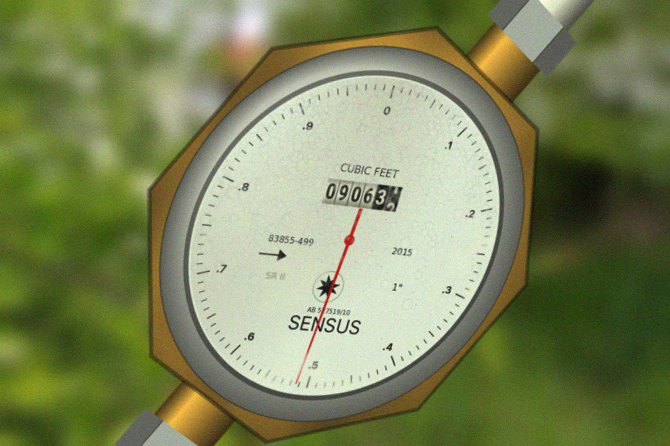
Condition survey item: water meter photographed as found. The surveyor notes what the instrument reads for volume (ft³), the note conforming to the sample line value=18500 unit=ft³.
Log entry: value=90631.51 unit=ft³
